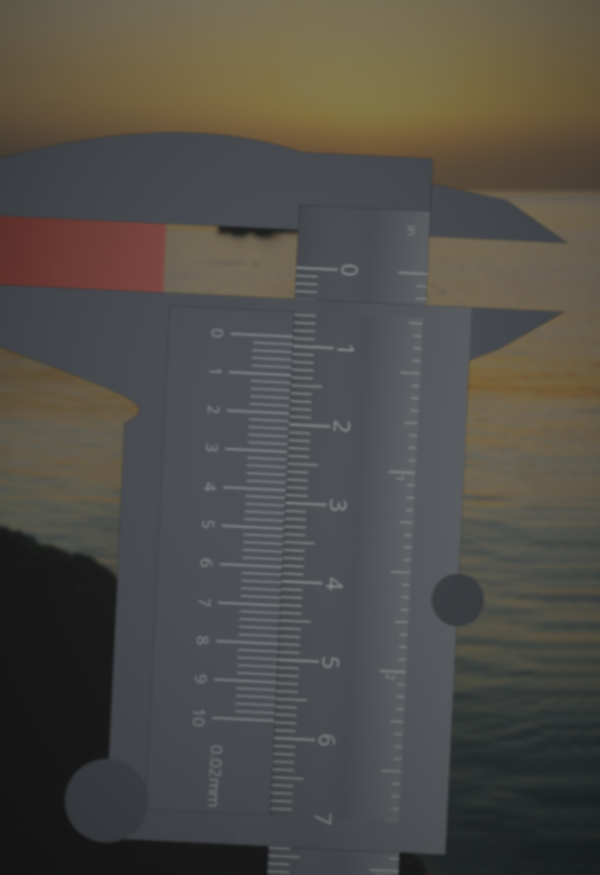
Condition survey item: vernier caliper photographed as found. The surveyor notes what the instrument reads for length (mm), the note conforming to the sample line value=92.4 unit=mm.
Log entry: value=8.8 unit=mm
